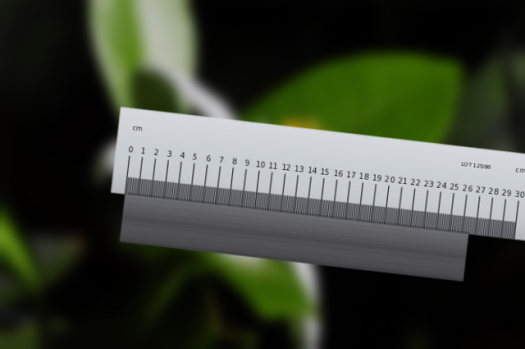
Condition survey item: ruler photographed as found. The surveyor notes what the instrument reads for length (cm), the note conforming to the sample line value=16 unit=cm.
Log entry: value=26.5 unit=cm
